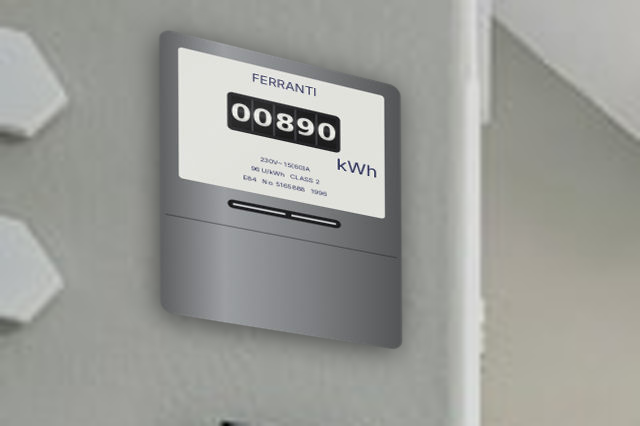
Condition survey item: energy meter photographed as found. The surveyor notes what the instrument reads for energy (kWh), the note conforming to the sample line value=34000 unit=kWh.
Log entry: value=890 unit=kWh
